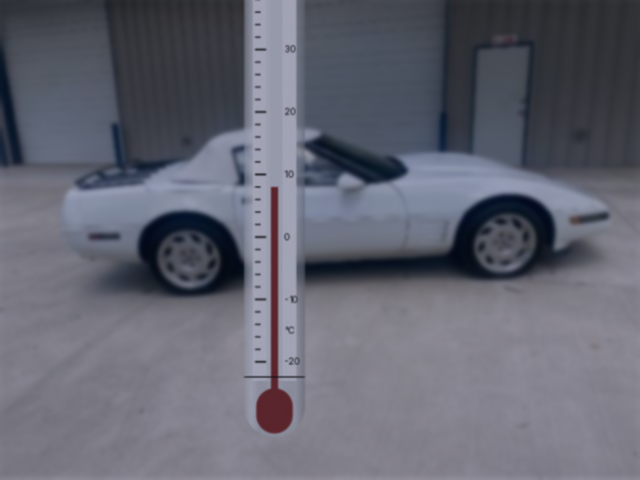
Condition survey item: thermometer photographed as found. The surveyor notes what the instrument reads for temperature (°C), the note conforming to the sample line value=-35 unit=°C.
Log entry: value=8 unit=°C
